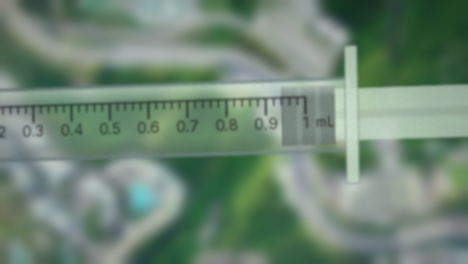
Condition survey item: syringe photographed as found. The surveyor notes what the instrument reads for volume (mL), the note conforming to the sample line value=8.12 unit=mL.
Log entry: value=0.94 unit=mL
